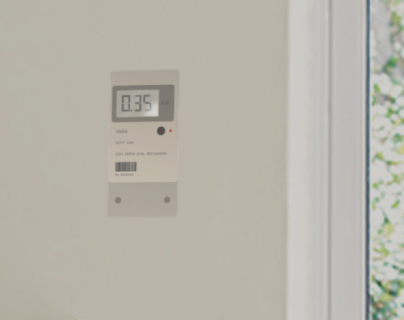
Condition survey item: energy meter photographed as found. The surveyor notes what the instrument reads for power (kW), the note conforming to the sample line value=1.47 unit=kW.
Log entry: value=0.35 unit=kW
